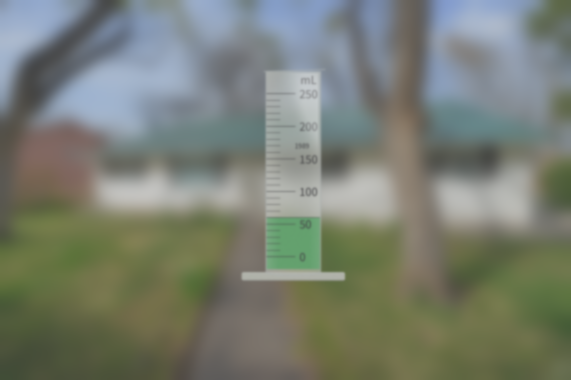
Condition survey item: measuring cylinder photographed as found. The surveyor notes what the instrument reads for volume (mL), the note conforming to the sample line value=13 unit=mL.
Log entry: value=60 unit=mL
